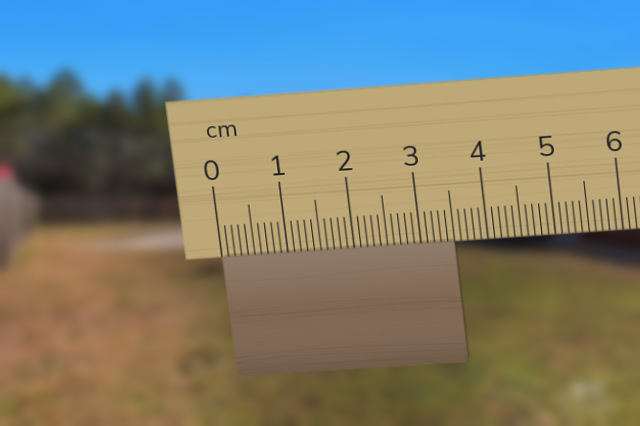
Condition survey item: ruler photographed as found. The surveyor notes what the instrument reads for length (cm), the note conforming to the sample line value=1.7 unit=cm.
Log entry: value=3.5 unit=cm
